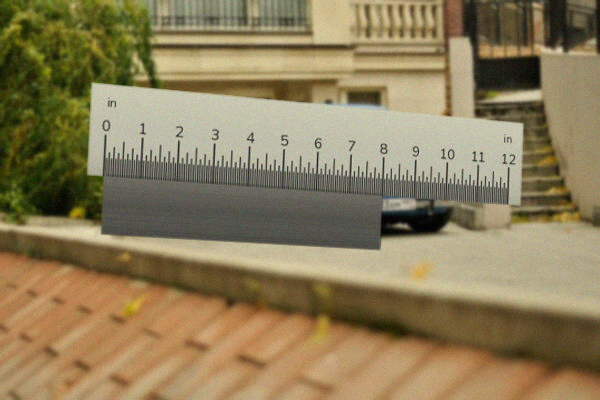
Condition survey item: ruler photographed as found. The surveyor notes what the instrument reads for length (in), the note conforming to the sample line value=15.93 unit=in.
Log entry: value=8 unit=in
